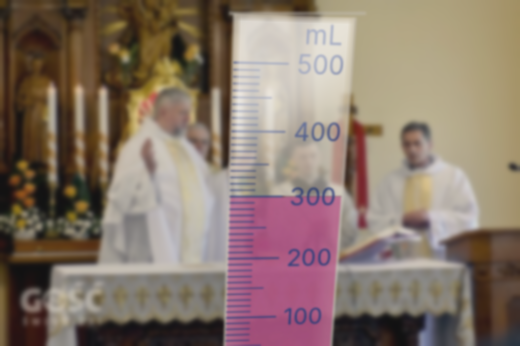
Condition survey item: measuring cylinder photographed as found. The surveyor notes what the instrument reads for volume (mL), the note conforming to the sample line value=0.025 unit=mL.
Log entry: value=300 unit=mL
